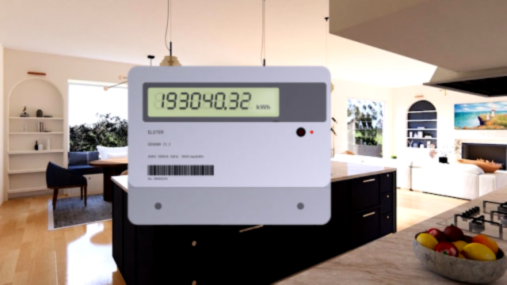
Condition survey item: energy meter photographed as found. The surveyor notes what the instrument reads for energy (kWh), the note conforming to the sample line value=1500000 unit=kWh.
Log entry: value=193040.32 unit=kWh
